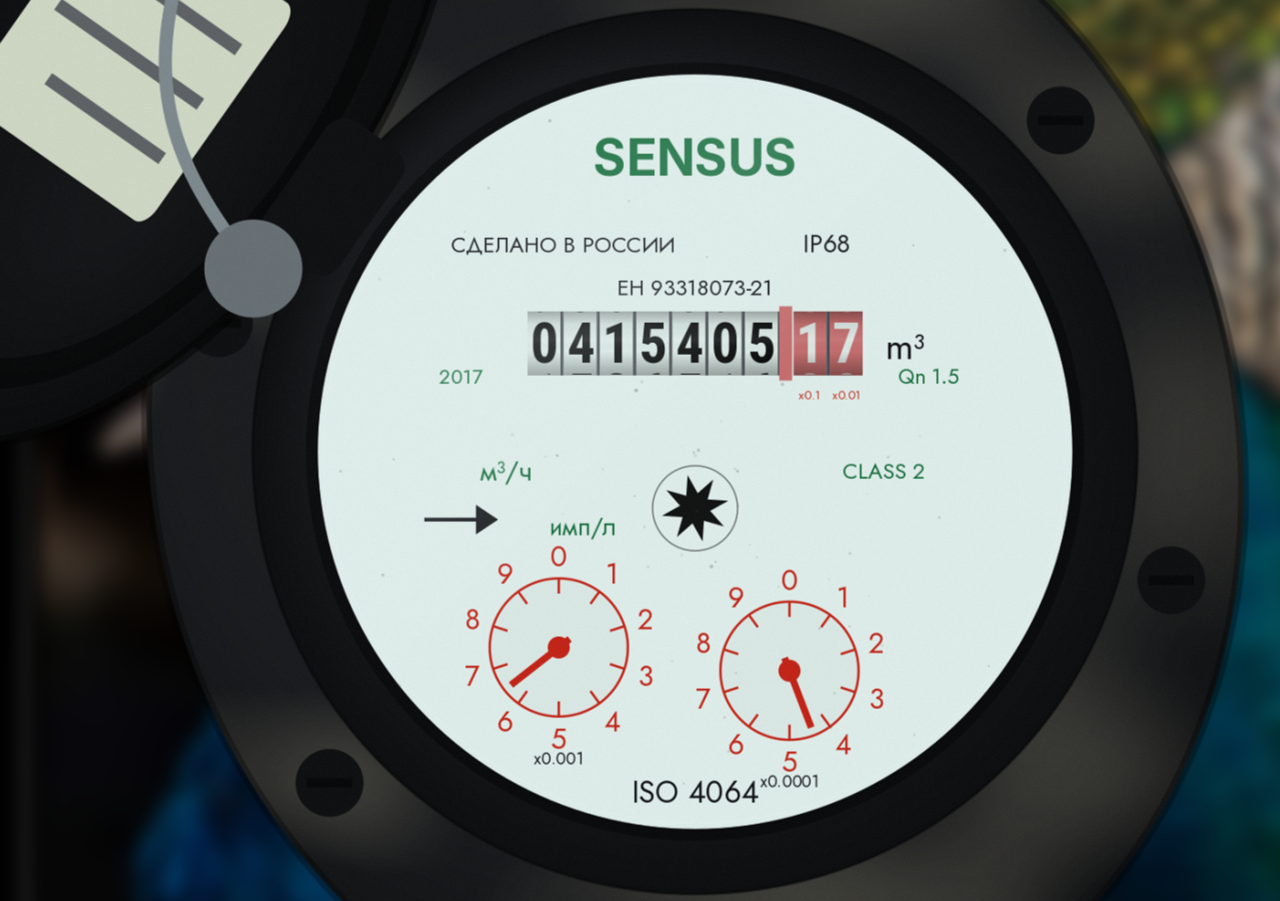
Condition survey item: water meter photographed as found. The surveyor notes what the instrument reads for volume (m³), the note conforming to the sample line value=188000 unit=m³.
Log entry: value=415405.1764 unit=m³
